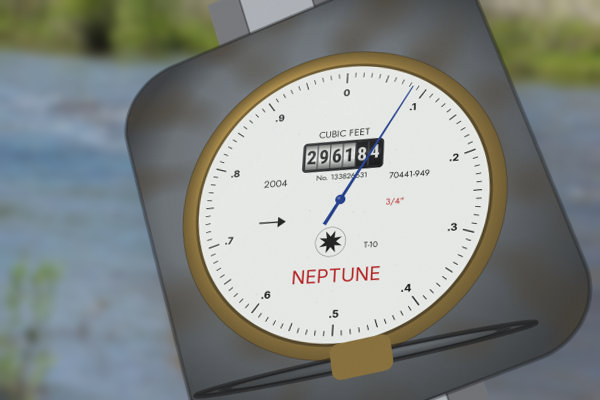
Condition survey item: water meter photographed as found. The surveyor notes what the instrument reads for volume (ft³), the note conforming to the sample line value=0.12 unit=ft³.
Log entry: value=296184.08 unit=ft³
